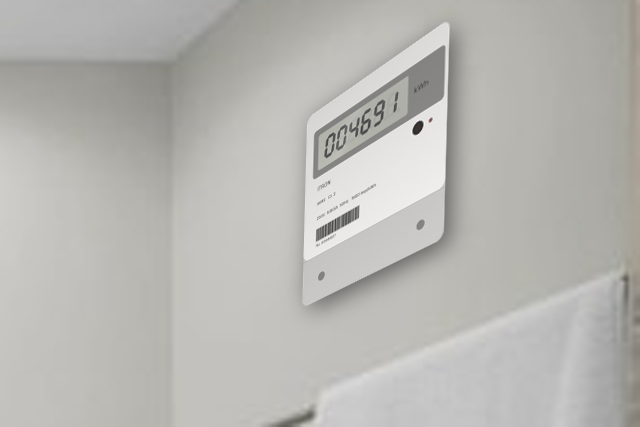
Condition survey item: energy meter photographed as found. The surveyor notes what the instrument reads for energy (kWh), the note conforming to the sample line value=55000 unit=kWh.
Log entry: value=4691 unit=kWh
